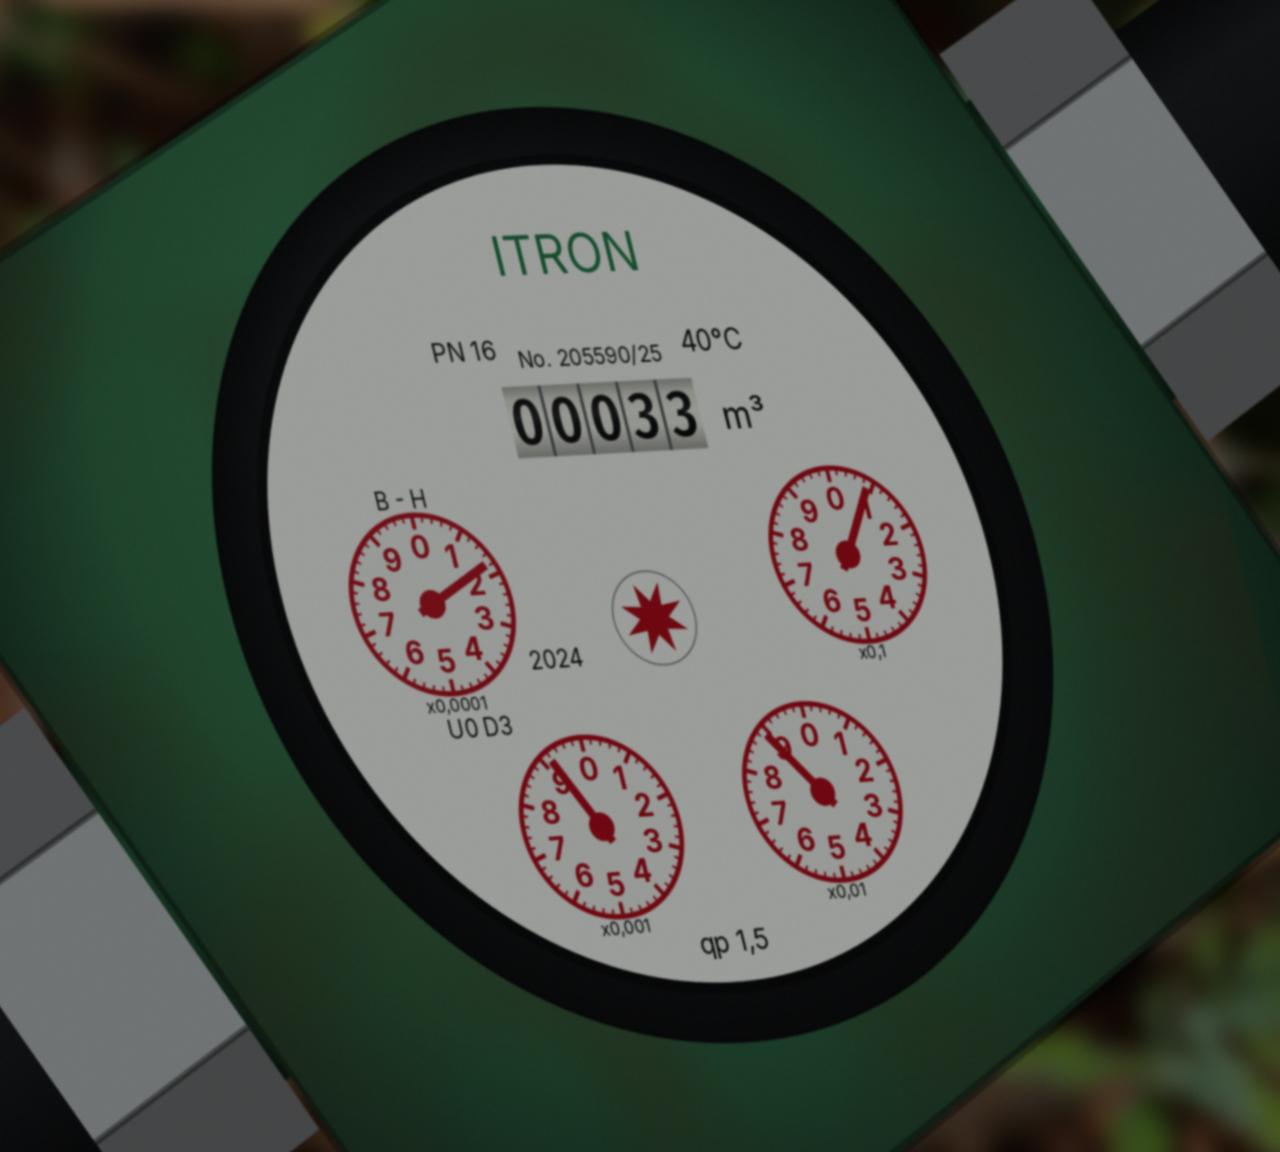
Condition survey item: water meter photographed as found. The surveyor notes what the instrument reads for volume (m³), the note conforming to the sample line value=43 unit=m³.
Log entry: value=33.0891 unit=m³
